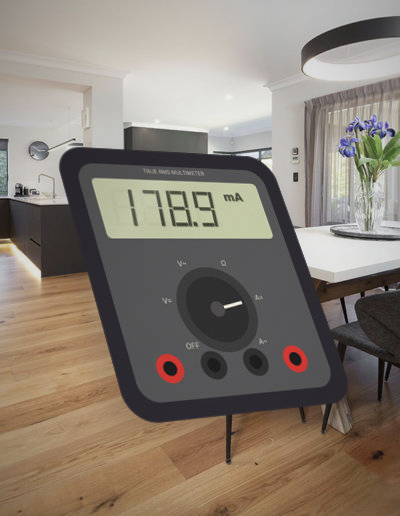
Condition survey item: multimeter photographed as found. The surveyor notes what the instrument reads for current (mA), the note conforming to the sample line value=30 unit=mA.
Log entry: value=178.9 unit=mA
